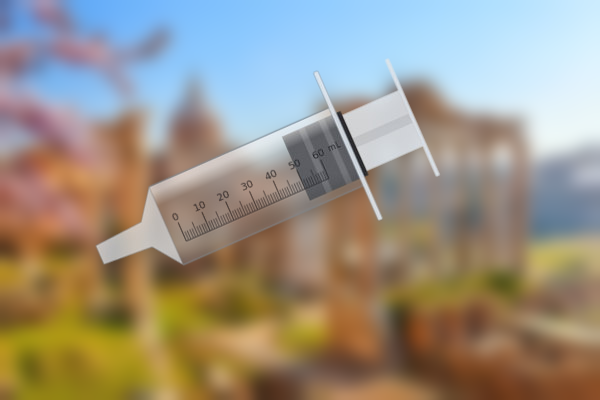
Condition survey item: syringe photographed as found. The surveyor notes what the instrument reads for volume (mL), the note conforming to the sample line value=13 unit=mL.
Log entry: value=50 unit=mL
